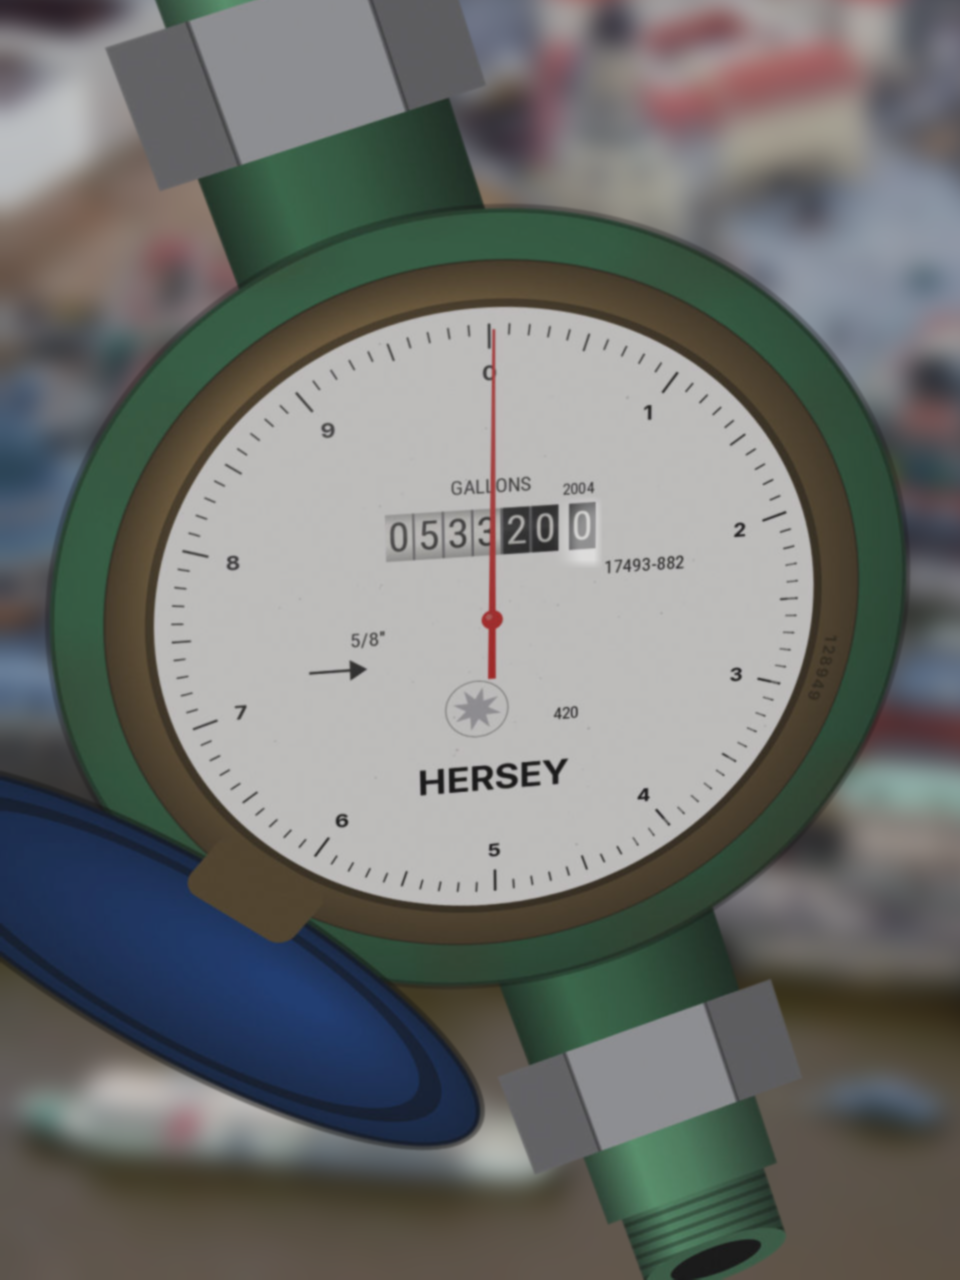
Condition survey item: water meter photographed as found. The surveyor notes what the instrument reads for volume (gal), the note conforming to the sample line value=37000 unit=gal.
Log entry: value=533200.0 unit=gal
